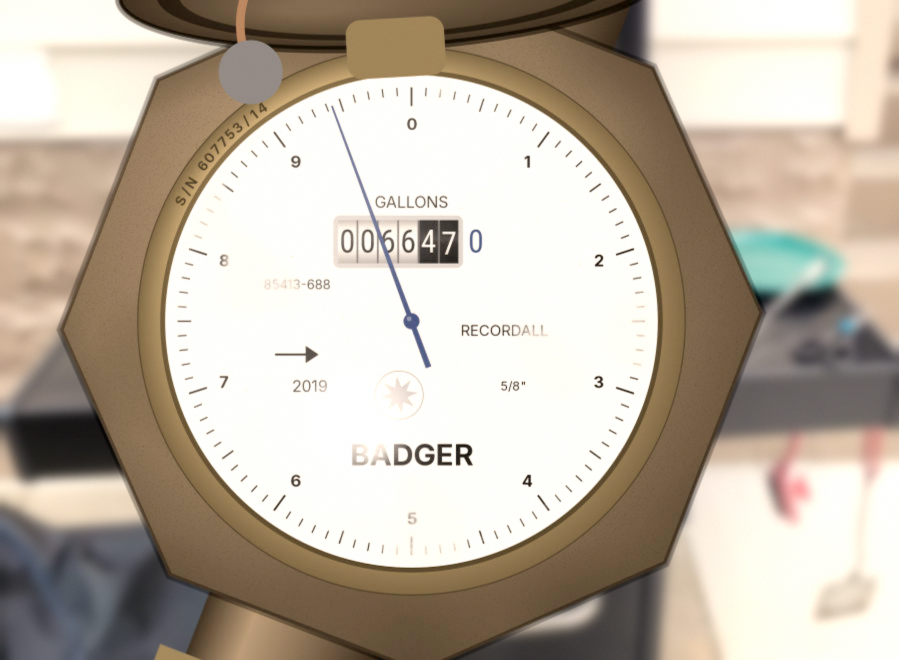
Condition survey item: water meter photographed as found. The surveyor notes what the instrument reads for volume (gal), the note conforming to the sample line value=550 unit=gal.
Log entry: value=66469.4 unit=gal
